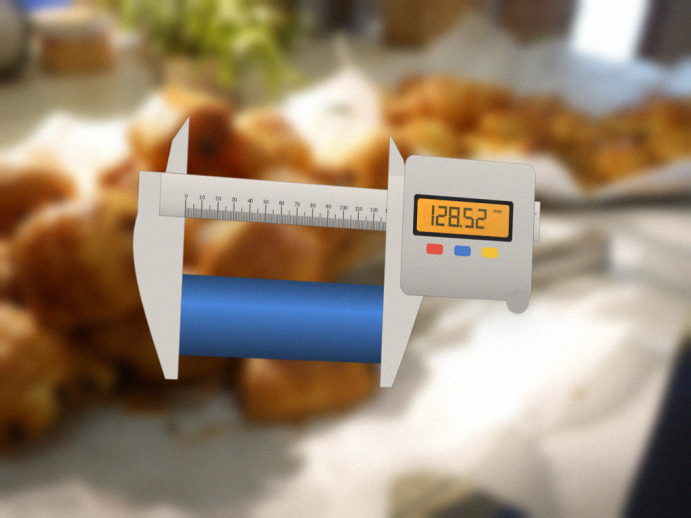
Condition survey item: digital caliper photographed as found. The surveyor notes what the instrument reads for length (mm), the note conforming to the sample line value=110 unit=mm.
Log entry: value=128.52 unit=mm
